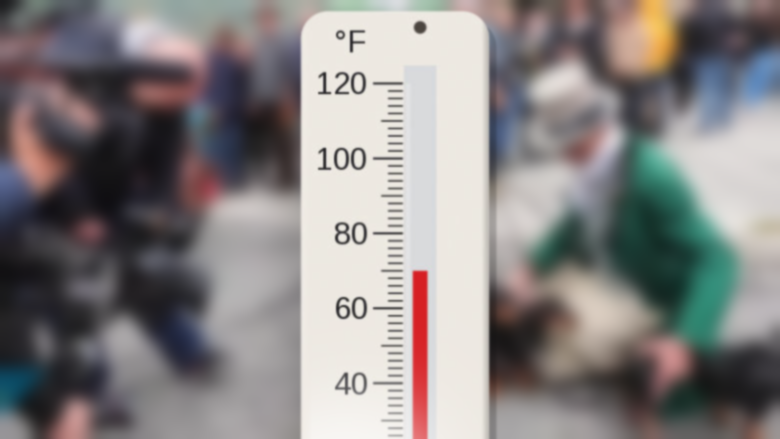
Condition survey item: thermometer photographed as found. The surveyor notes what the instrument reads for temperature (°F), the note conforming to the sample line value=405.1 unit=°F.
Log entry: value=70 unit=°F
